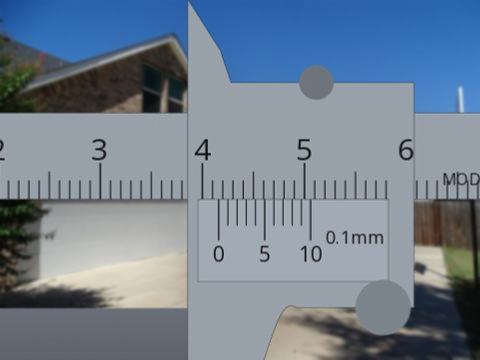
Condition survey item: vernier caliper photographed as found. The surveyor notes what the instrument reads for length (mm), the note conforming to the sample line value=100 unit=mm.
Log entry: value=41.6 unit=mm
